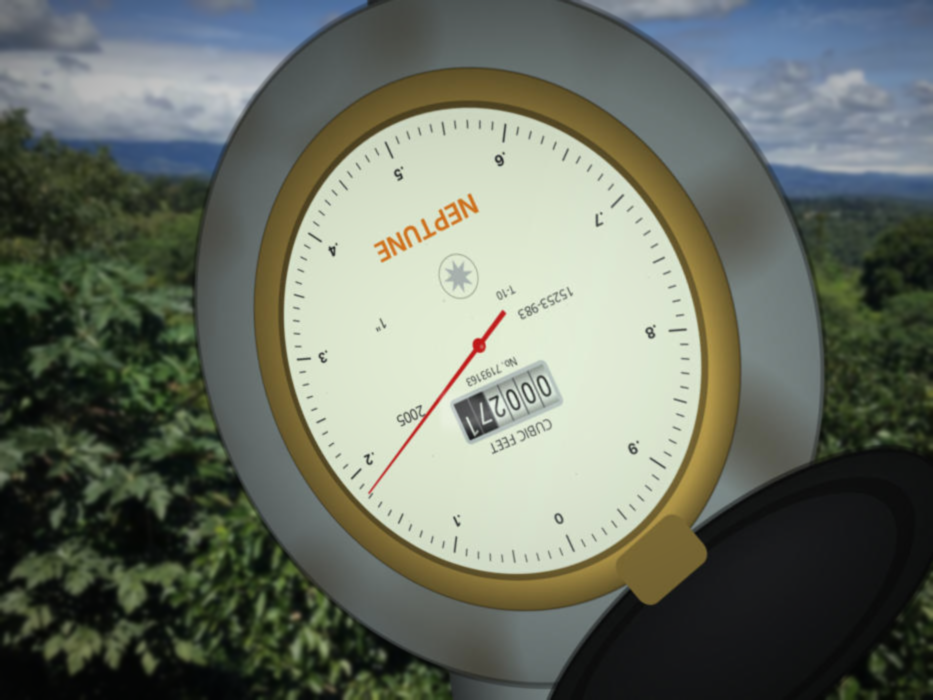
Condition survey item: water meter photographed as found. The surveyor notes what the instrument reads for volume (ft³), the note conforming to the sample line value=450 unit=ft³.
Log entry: value=271.18 unit=ft³
